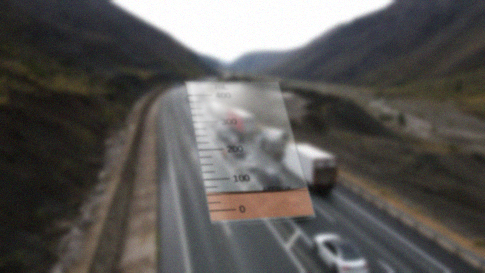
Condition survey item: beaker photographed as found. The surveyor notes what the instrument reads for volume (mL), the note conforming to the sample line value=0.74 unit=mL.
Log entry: value=50 unit=mL
